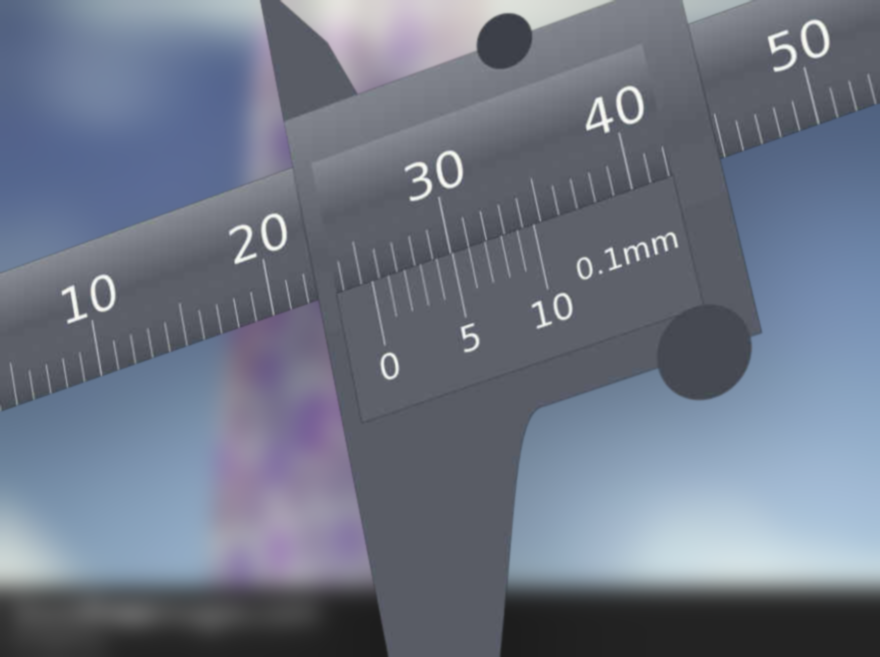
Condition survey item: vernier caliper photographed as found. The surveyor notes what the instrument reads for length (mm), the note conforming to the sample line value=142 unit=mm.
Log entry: value=25.6 unit=mm
